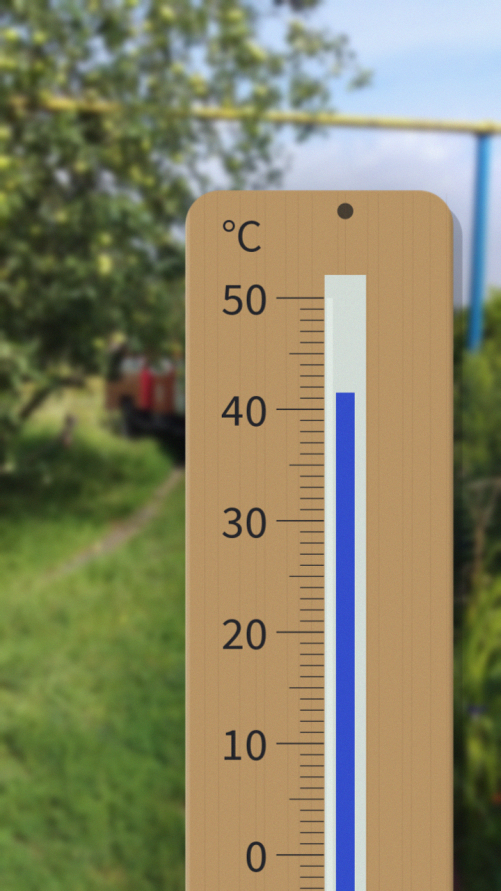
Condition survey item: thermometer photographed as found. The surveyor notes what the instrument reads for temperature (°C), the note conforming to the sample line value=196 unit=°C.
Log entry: value=41.5 unit=°C
